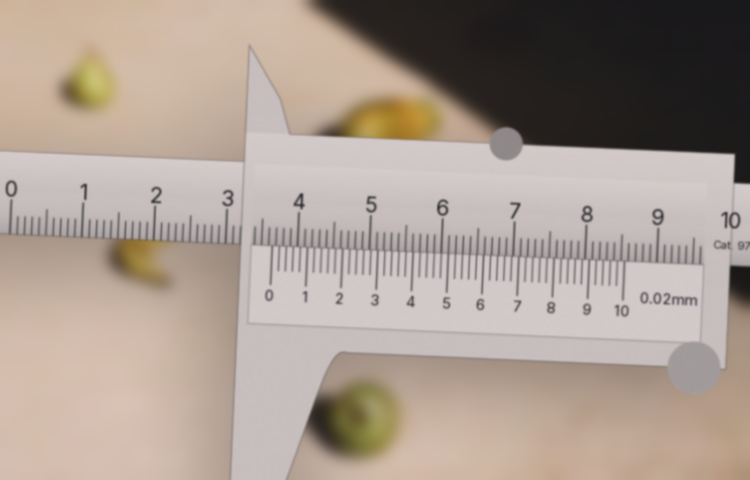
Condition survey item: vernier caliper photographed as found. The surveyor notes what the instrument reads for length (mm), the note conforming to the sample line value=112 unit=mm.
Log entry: value=36.5 unit=mm
